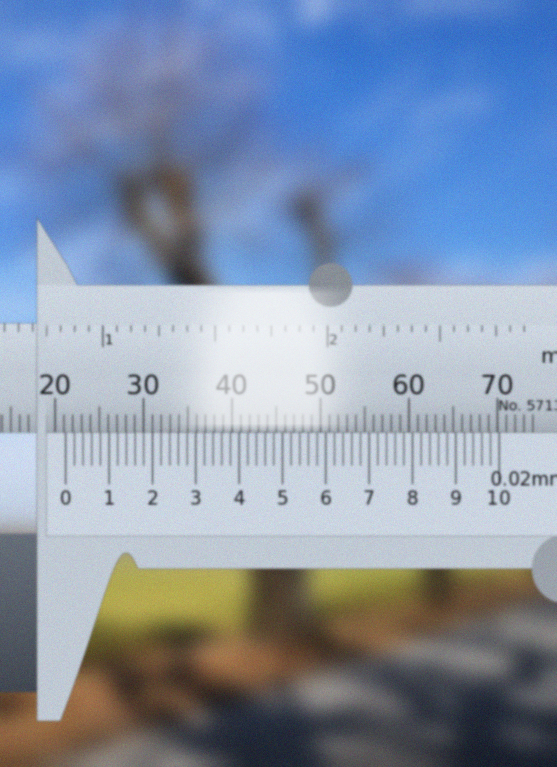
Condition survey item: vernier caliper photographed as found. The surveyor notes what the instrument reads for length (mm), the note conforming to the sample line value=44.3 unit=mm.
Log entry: value=21.2 unit=mm
